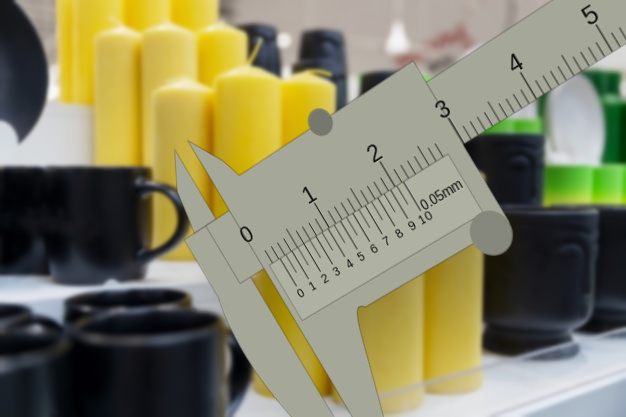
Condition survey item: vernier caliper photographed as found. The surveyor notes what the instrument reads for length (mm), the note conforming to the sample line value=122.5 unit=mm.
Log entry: value=2.2 unit=mm
